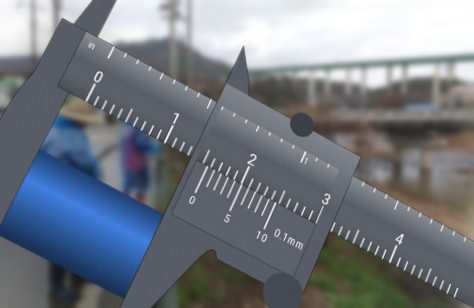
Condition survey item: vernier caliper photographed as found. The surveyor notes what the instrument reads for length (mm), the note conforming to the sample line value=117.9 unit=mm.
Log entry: value=15.6 unit=mm
